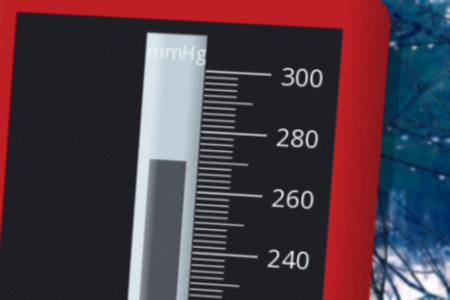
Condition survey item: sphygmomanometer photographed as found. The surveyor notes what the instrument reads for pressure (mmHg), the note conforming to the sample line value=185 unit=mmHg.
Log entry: value=270 unit=mmHg
